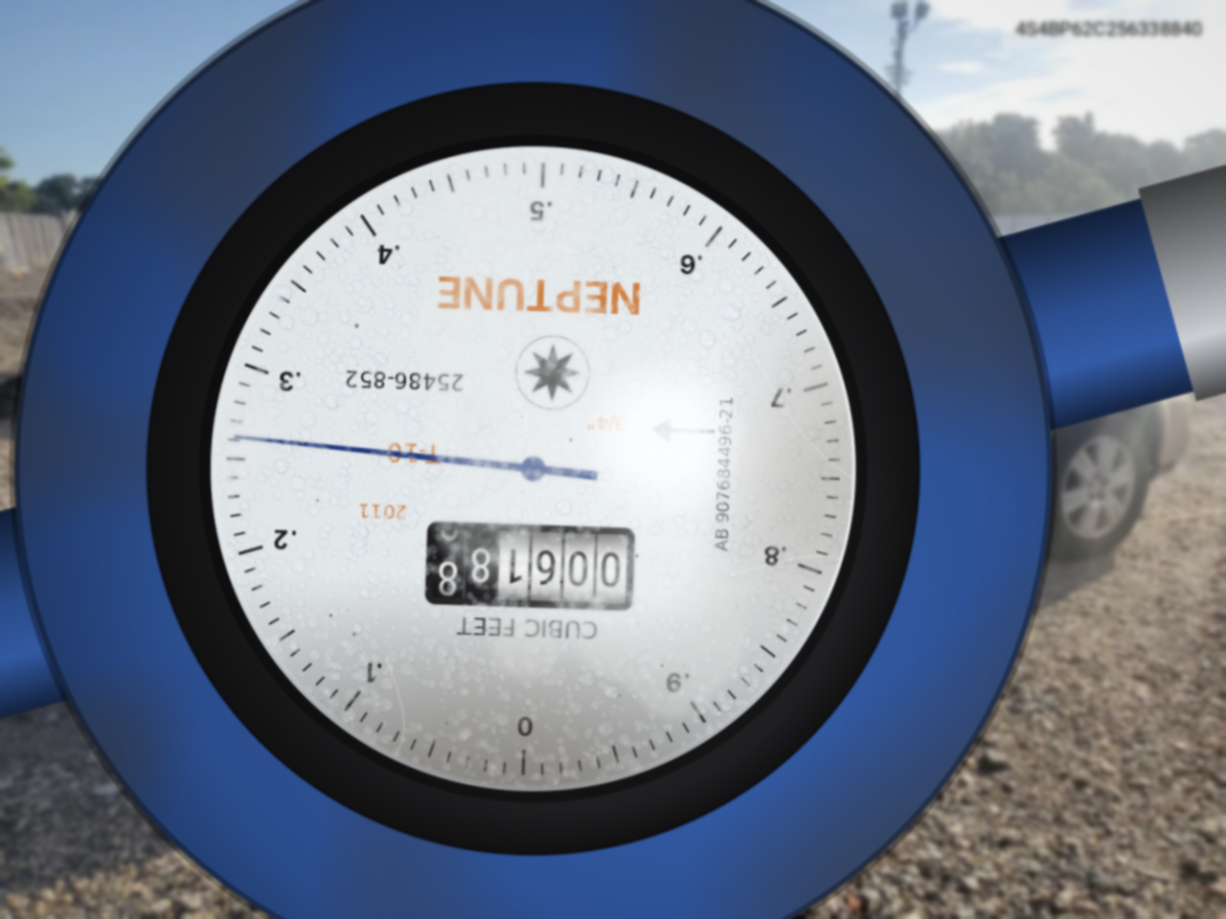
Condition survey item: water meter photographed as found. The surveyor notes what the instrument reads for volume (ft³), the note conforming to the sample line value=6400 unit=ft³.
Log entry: value=6188.26 unit=ft³
